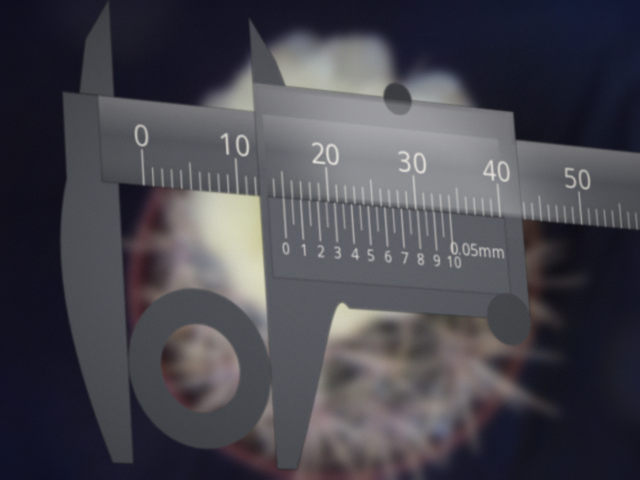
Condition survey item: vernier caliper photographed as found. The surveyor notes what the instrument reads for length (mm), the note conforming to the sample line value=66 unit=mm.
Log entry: value=15.0 unit=mm
